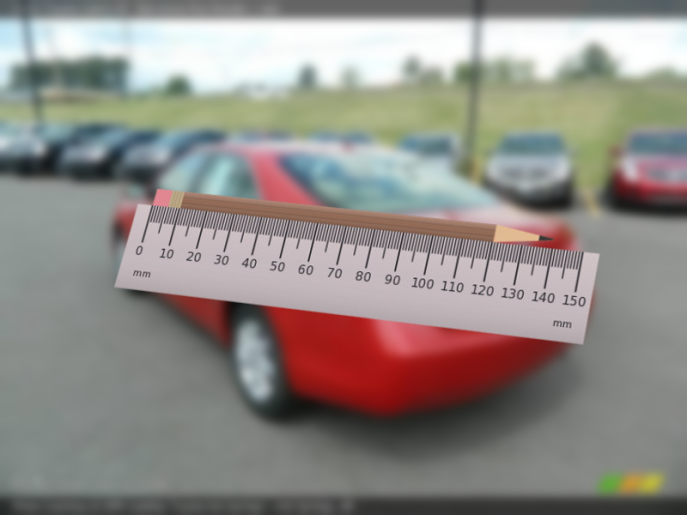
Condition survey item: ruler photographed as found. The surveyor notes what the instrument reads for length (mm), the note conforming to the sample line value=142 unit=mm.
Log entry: value=140 unit=mm
